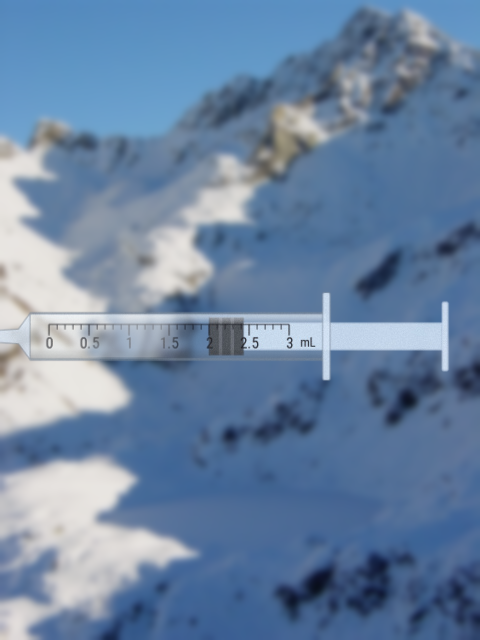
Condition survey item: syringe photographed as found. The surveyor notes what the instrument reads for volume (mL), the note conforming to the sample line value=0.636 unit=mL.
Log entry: value=2 unit=mL
